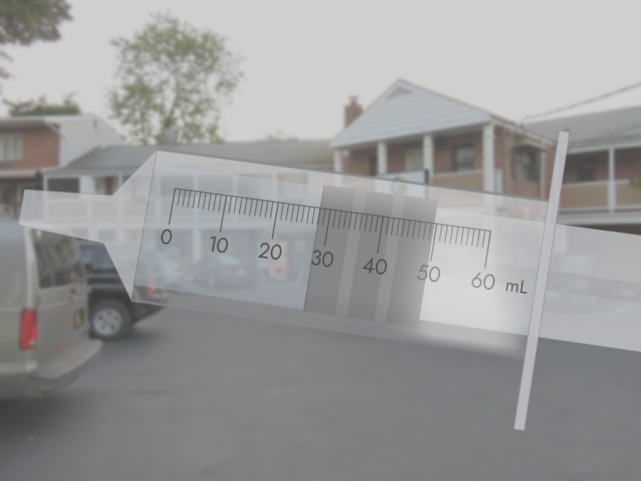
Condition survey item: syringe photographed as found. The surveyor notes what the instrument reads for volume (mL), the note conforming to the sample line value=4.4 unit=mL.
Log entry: value=28 unit=mL
